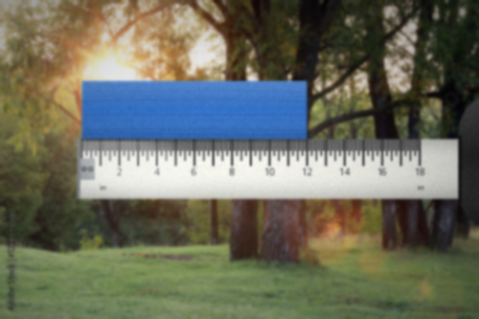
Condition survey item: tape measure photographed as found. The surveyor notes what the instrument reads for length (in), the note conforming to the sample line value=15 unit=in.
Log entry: value=12 unit=in
